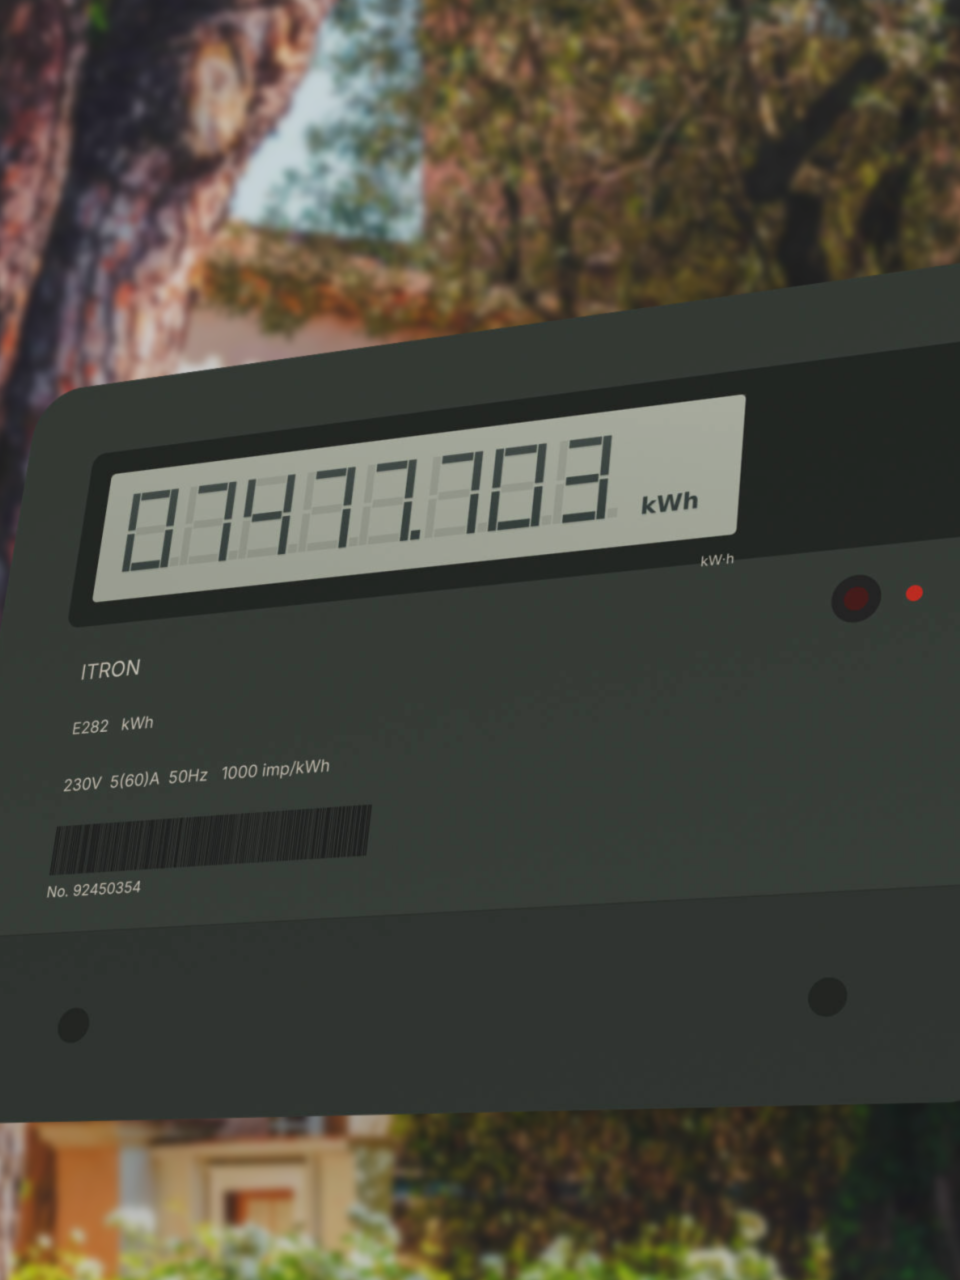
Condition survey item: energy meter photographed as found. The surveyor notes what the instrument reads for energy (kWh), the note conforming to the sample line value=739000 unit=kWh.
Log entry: value=7477.703 unit=kWh
